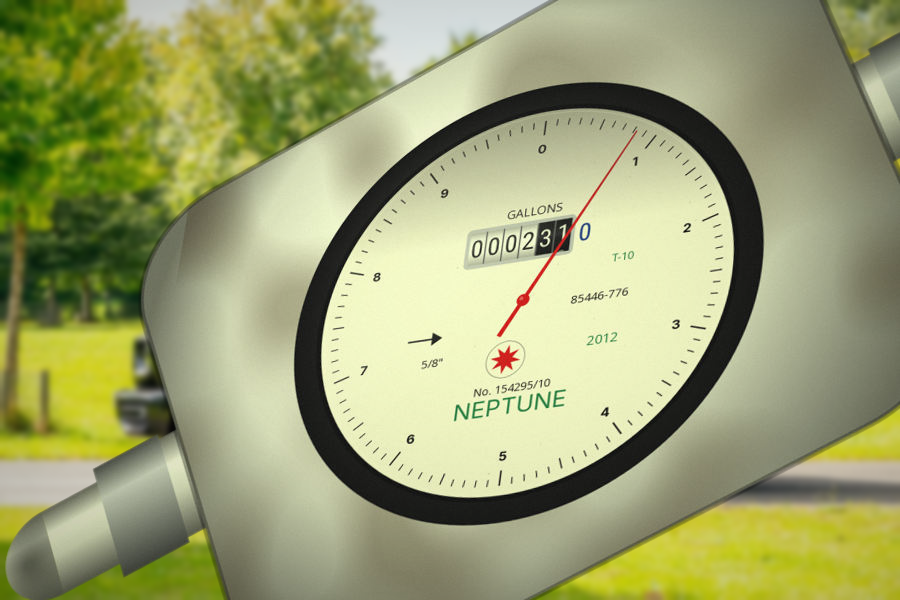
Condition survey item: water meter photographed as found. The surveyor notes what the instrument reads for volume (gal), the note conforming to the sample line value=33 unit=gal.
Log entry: value=2310.8 unit=gal
